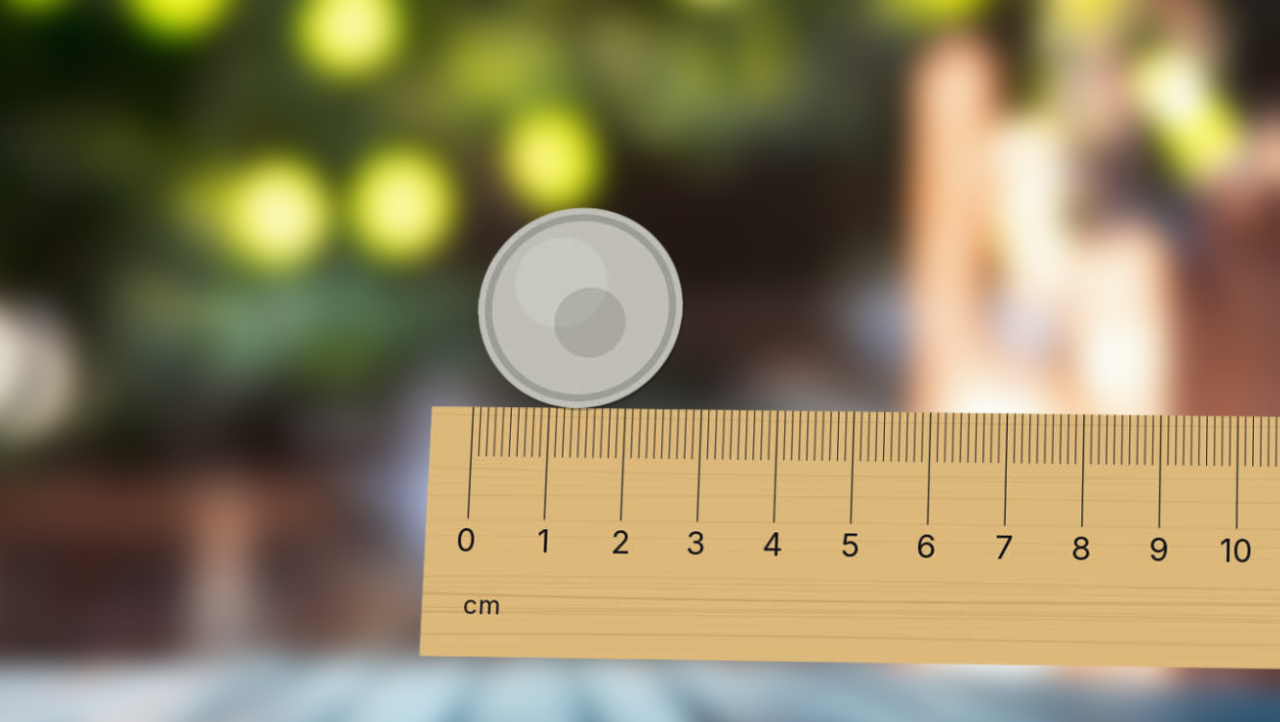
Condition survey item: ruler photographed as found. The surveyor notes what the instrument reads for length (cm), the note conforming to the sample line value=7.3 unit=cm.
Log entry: value=2.7 unit=cm
